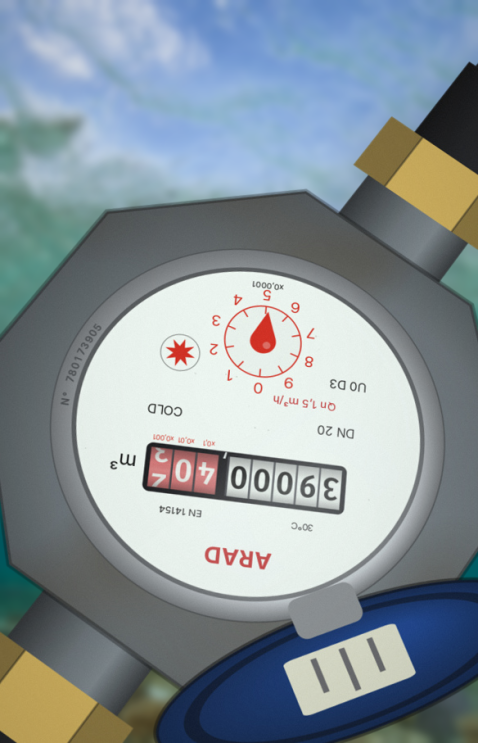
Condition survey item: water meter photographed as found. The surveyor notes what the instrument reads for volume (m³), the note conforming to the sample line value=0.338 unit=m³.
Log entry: value=39000.4025 unit=m³
